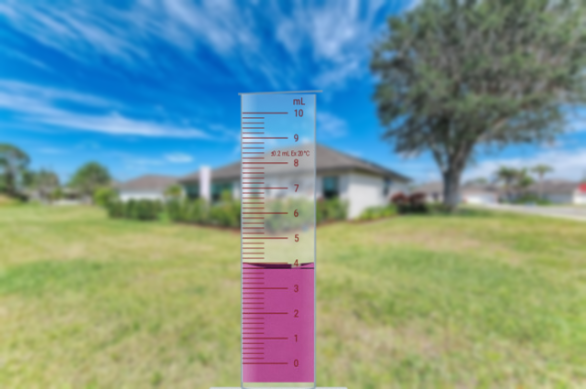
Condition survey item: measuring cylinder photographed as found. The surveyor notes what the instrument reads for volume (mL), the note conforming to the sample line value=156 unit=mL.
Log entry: value=3.8 unit=mL
